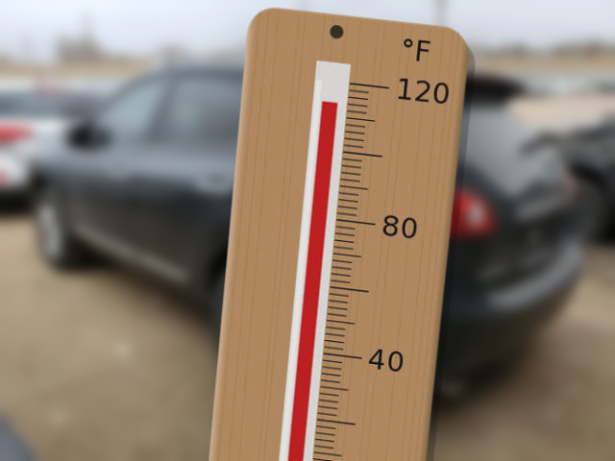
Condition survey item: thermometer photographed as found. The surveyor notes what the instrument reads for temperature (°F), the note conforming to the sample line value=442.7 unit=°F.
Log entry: value=114 unit=°F
